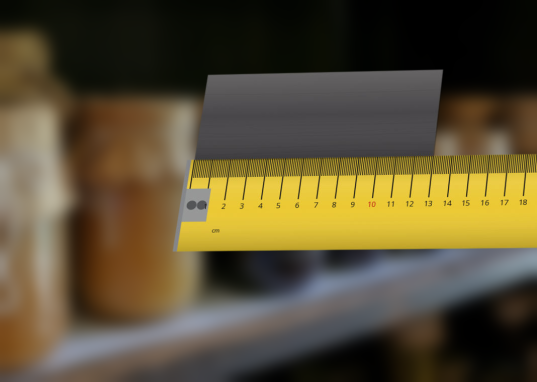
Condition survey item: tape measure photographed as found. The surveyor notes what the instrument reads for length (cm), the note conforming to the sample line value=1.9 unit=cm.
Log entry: value=13 unit=cm
